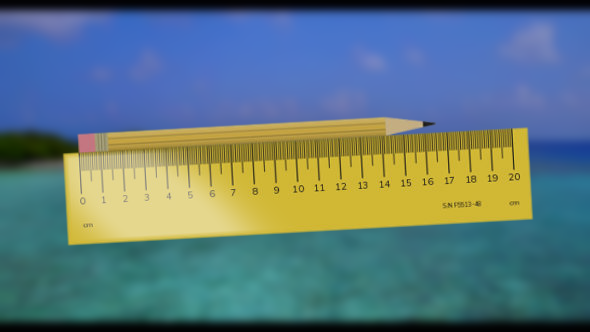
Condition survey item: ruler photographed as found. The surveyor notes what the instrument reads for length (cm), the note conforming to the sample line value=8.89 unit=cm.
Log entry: value=16.5 unit=cm
